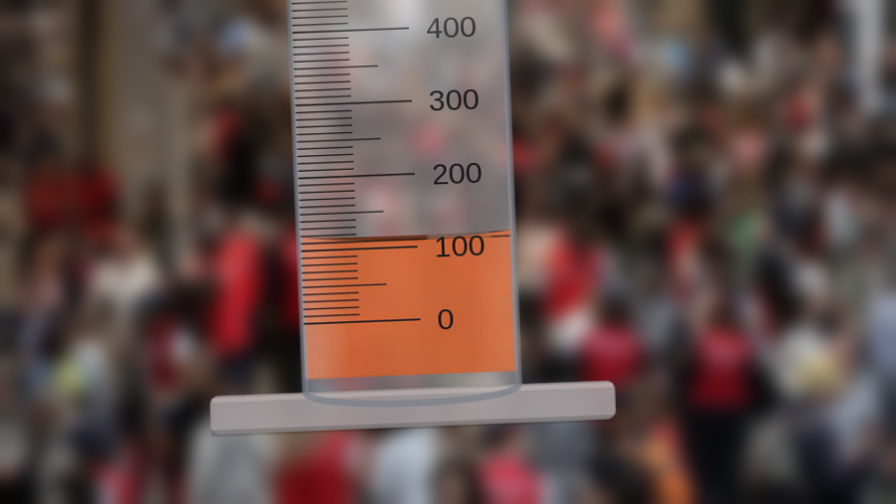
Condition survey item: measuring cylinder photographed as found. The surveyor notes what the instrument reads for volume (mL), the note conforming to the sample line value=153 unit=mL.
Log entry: value=110 unit=mL
